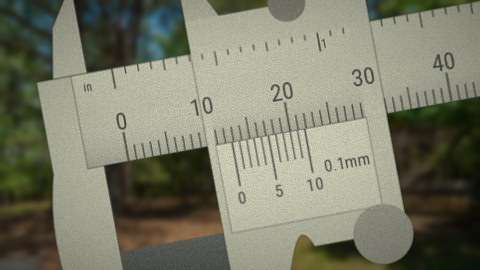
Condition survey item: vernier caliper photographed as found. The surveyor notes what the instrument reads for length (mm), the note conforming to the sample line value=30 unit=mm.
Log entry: value=12.8 unit=mm
